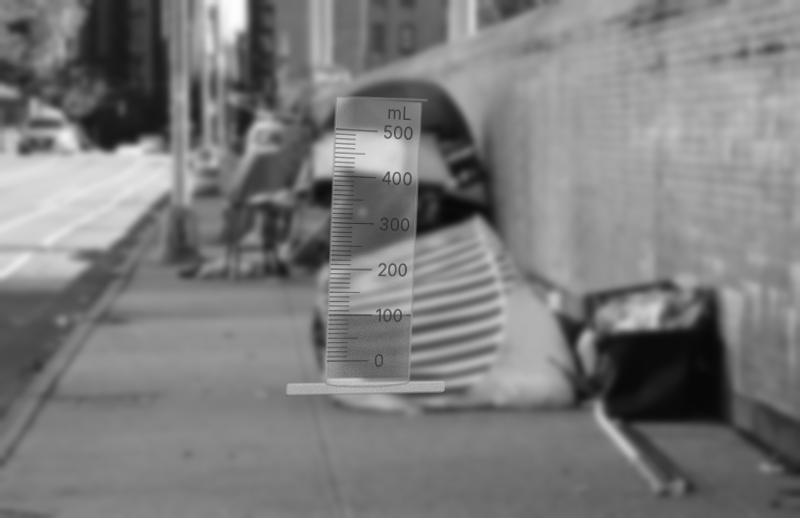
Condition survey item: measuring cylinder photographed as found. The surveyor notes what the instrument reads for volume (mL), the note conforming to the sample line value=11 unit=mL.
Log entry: value=100 unit=mL
